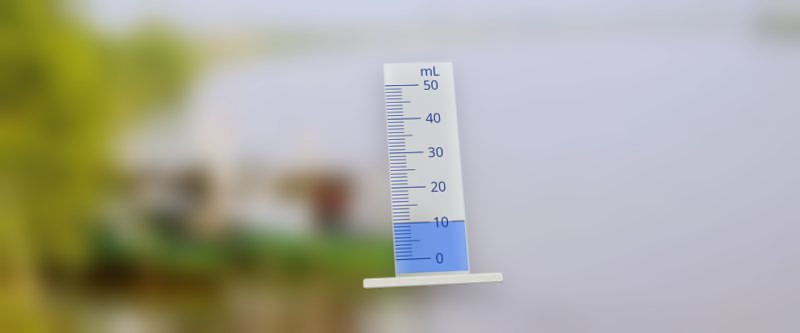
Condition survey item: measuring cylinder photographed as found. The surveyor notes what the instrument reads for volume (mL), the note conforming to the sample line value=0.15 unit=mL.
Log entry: value=10 unit=mL
